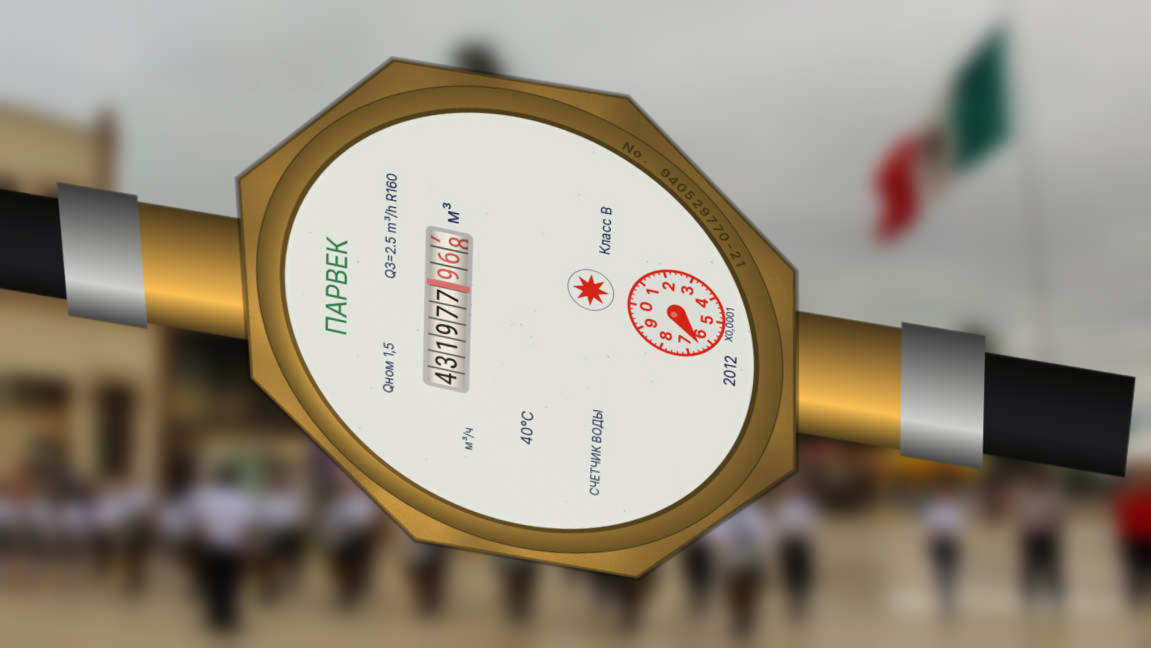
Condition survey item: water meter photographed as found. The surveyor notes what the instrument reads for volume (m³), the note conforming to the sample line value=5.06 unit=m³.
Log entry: value=431977.9676 unit=m³
